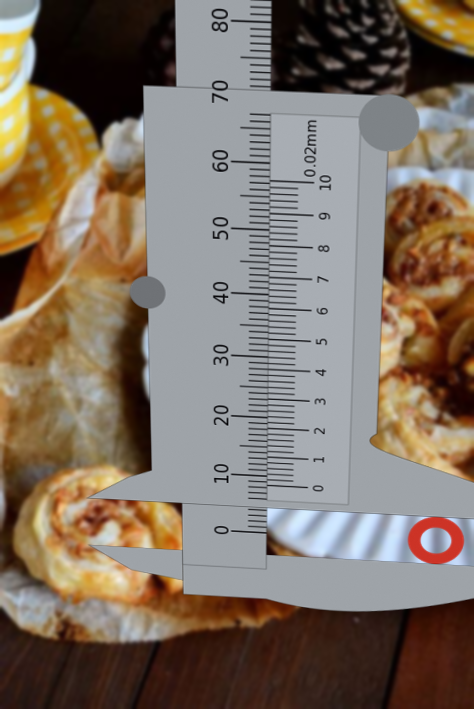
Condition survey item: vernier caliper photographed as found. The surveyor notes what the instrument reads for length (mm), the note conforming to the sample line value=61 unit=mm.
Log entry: value=8.4 unit=mm
